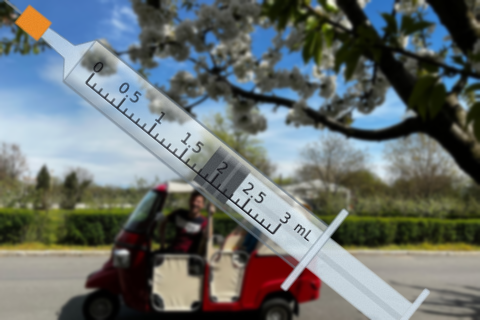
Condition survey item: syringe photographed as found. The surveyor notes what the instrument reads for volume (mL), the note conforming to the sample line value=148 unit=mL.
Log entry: value=1.8 unit=mL
